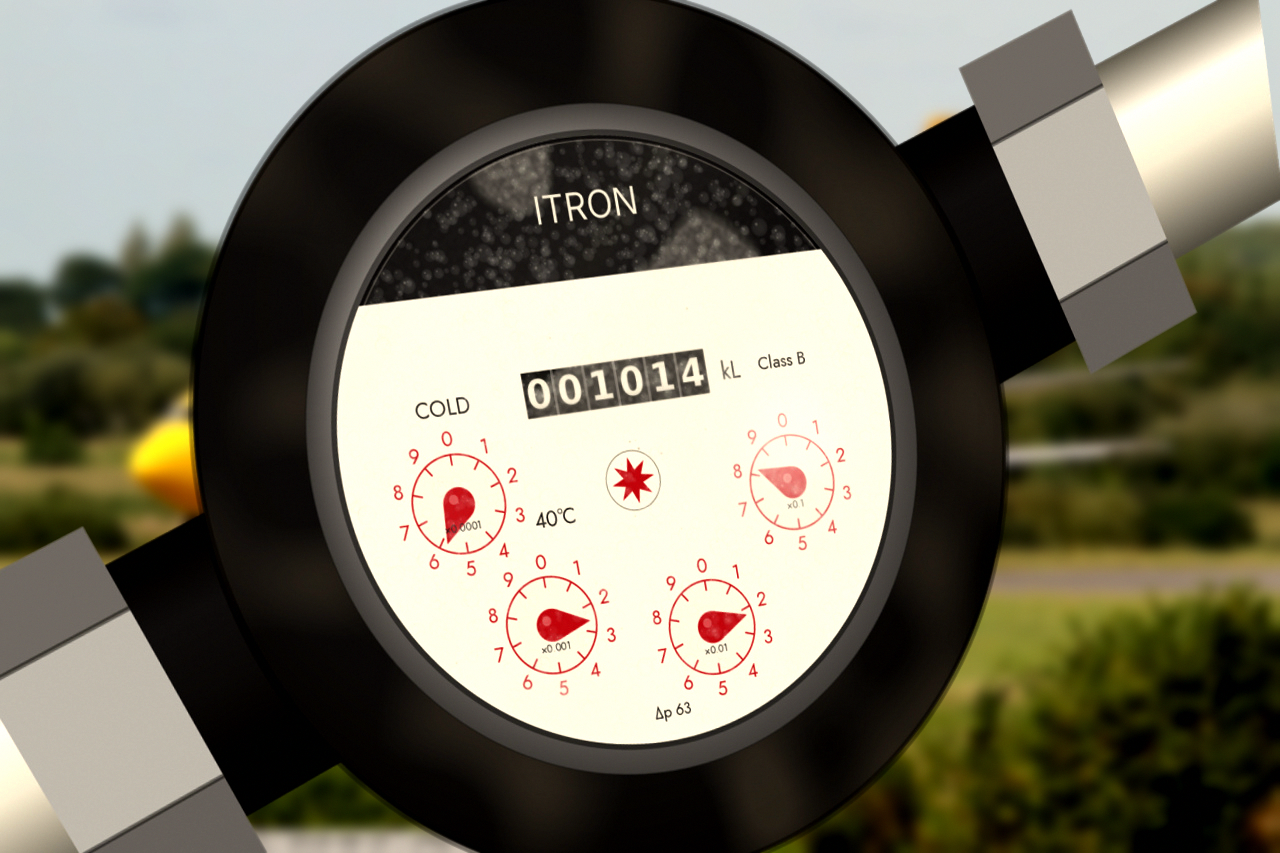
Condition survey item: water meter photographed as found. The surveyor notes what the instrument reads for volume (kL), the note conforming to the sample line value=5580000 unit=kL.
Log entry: value=1014.8225 unit=kL
